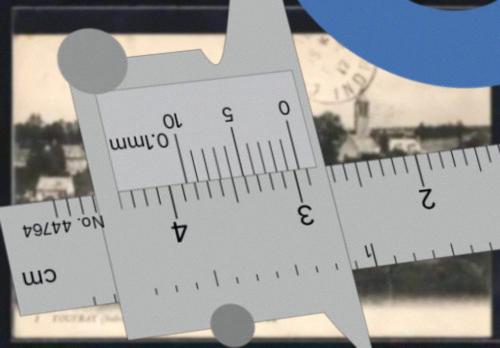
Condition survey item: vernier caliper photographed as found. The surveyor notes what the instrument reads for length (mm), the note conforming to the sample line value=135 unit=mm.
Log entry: value=29.6 unit=mm
